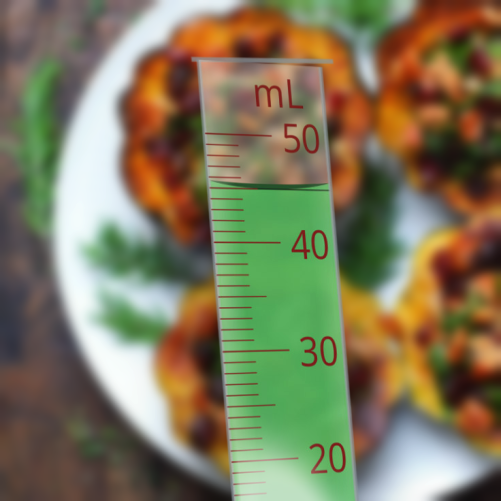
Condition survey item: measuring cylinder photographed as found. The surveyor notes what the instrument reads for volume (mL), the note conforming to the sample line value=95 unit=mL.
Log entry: value=45 unit=mL
